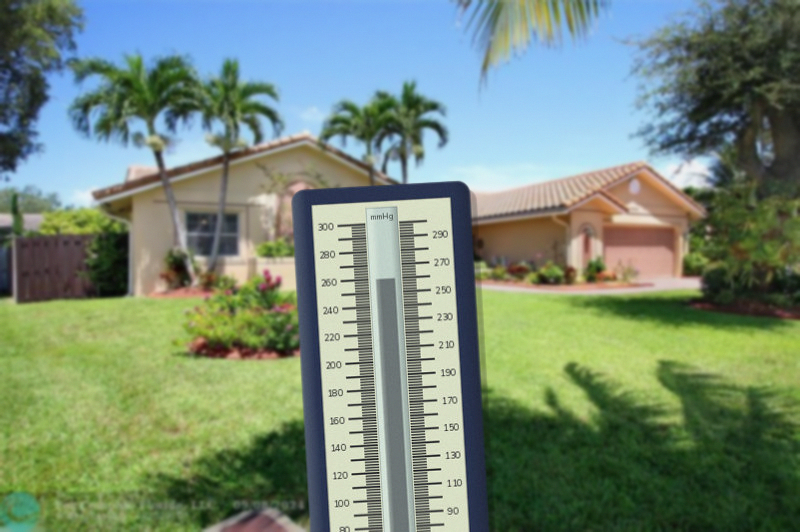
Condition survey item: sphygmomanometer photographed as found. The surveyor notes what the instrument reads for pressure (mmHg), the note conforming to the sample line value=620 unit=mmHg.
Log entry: value=260 unit=mmHg
